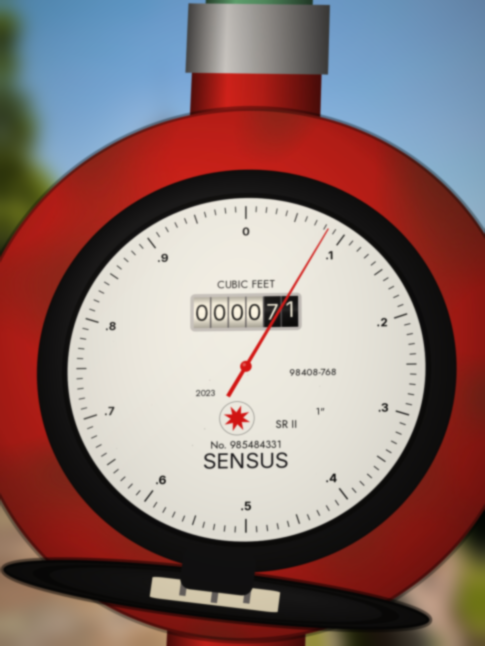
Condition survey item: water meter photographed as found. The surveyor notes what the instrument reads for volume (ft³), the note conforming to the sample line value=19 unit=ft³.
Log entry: value=71.08 unit=ft³
